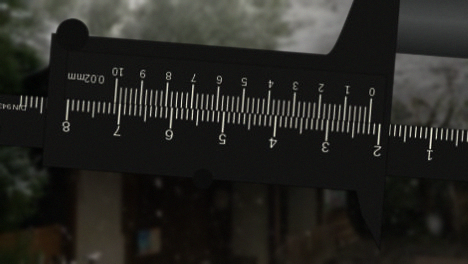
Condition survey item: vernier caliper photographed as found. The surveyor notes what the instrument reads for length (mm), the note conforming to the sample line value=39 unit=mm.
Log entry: value=22.0 unit=mm
